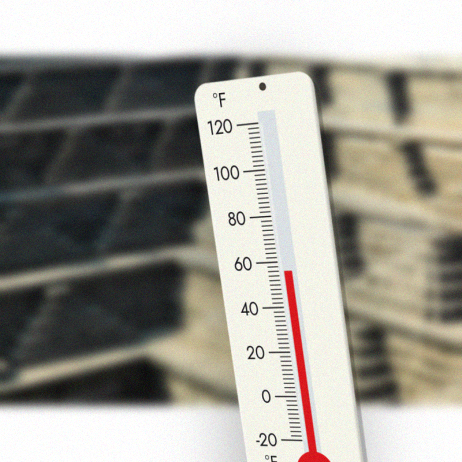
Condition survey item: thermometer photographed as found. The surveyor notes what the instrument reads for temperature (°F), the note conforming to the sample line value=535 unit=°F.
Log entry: value=56 unit=°F
